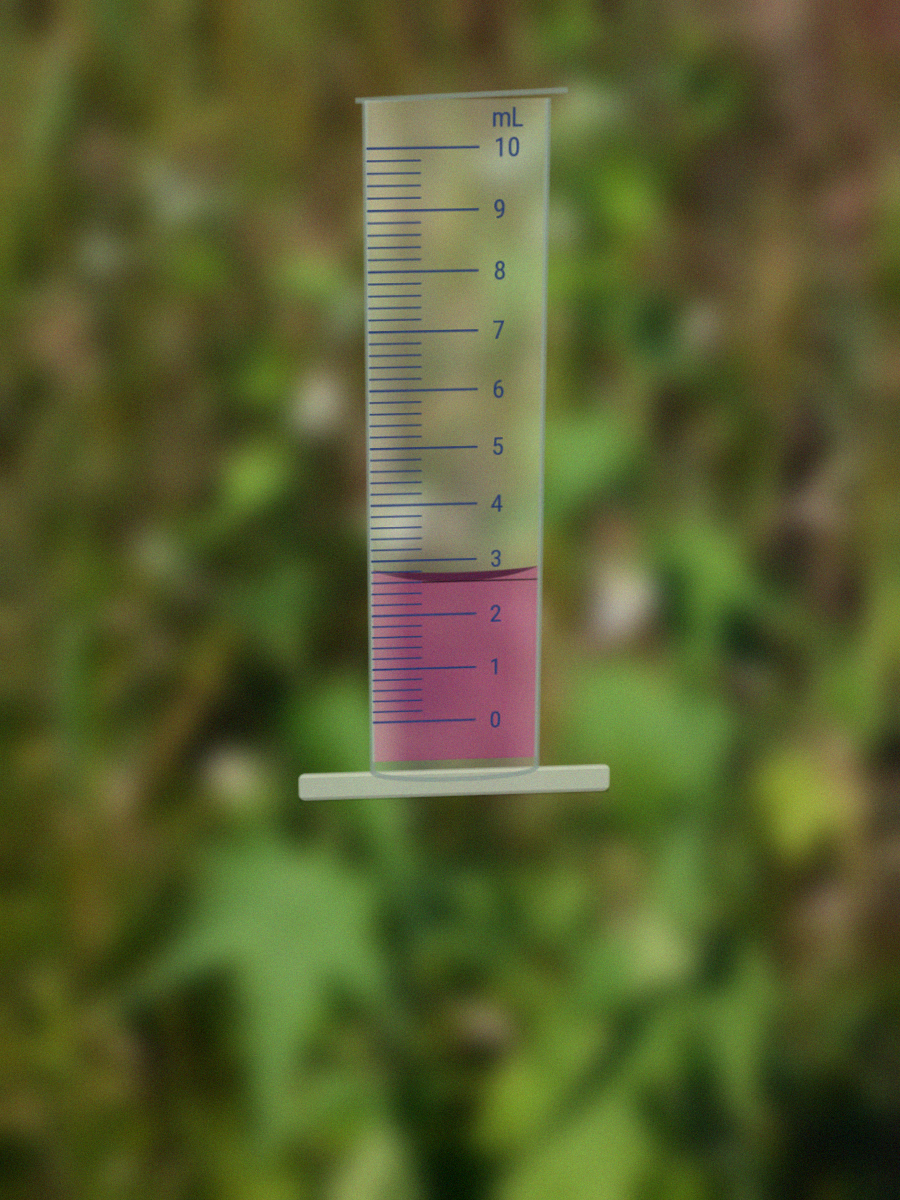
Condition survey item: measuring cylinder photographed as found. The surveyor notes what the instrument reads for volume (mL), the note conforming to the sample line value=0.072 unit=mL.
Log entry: value=2.6 unit=mL
